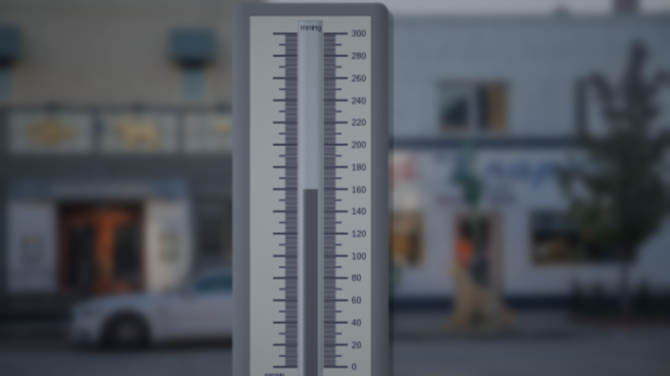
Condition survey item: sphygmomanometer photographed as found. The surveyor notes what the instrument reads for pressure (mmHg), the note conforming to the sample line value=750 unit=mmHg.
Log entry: value=160 unit=mmHg
